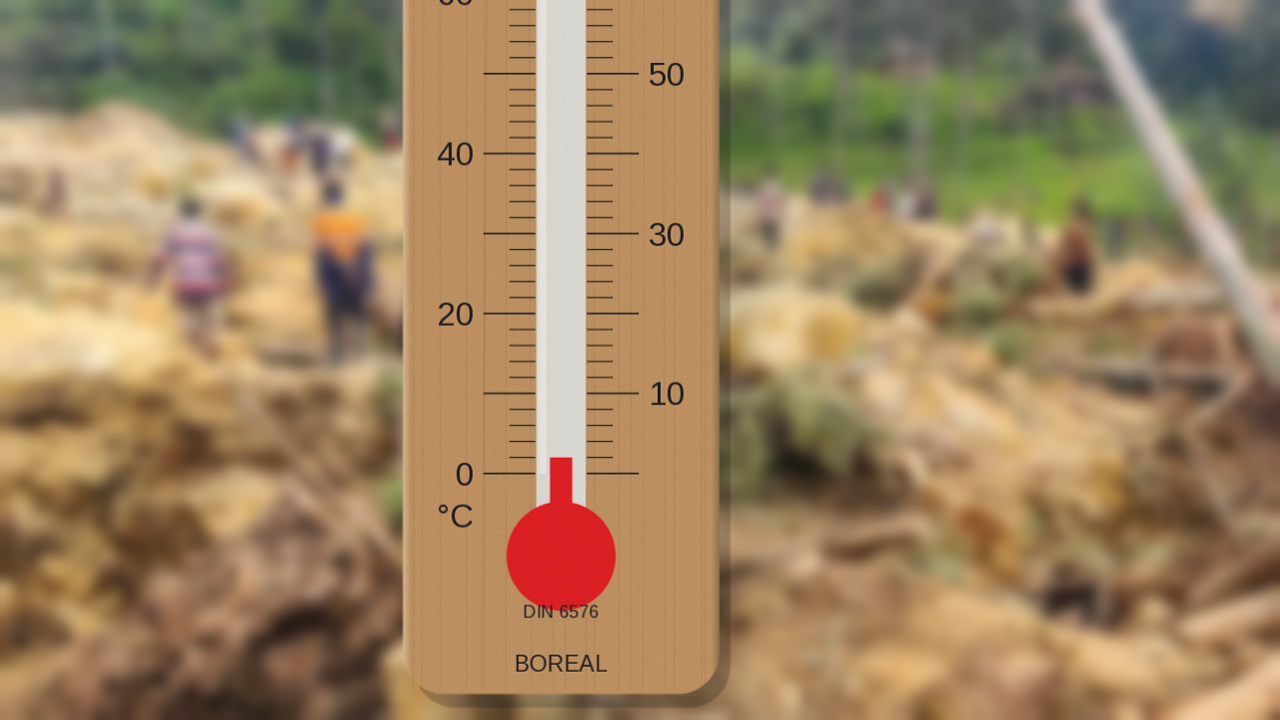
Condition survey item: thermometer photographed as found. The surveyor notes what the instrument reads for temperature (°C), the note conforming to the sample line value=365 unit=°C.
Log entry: value=2 unit=°C
